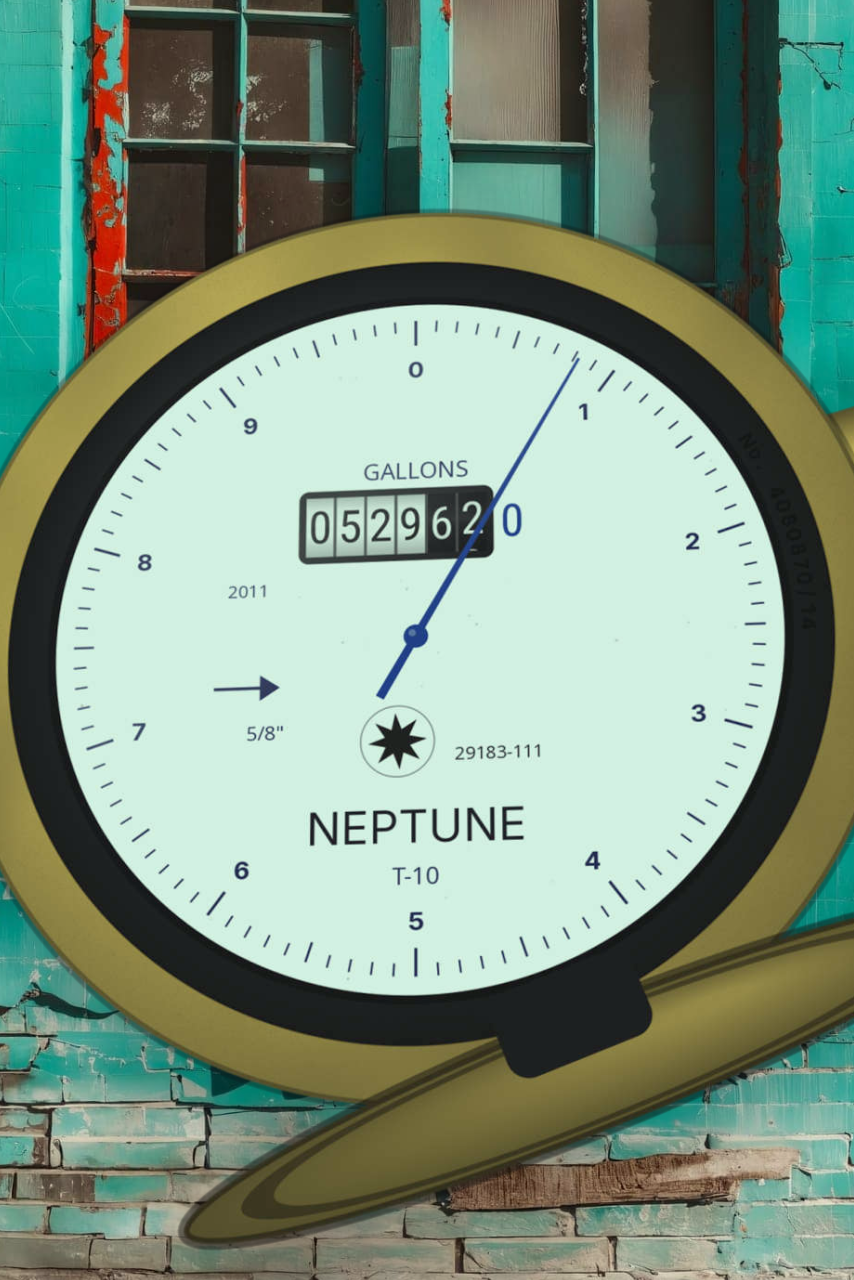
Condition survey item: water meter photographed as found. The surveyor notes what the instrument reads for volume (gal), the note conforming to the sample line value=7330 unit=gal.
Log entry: value=529620.8 unit=gal
